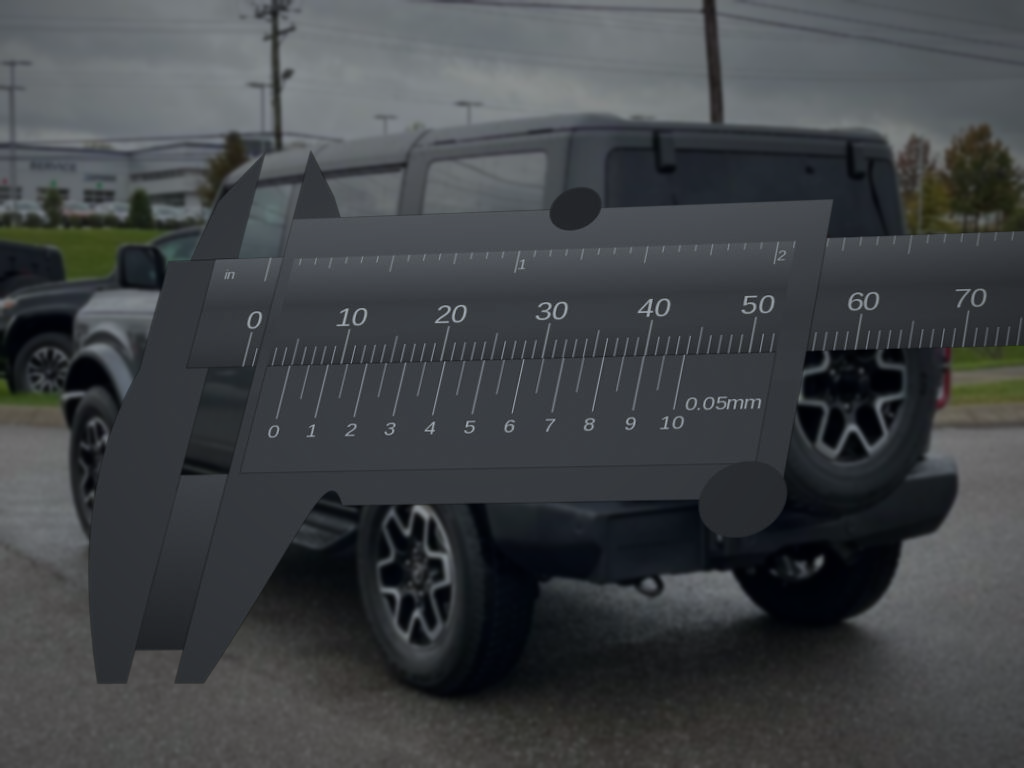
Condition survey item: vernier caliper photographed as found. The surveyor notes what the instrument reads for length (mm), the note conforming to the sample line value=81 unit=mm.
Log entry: value=4.8 unit=mm
